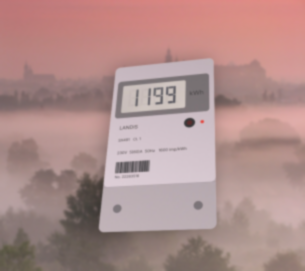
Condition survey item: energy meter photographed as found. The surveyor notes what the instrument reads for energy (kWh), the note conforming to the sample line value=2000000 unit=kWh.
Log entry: value=1199 unit=kWh
